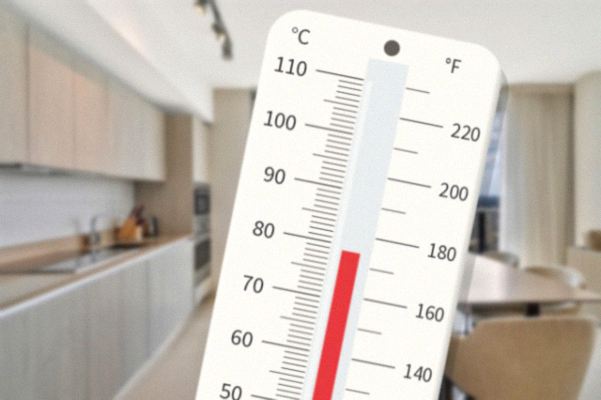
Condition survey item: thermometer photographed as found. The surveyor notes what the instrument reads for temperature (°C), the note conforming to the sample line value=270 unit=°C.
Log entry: value=79 unit=°C
